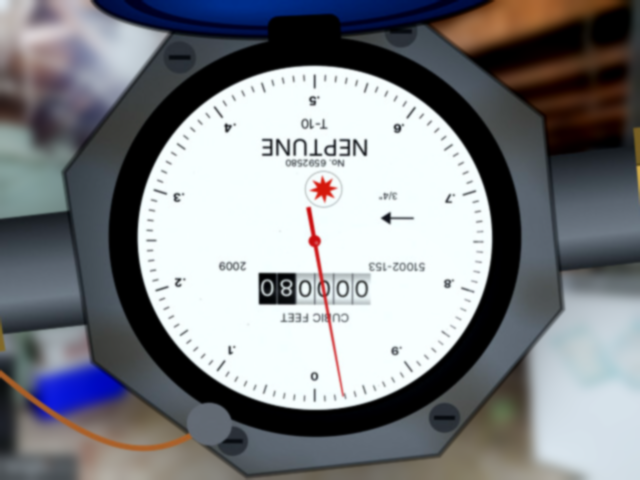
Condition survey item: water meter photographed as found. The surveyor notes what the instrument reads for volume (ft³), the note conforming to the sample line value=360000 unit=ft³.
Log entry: value=79.97 unit=ft³
